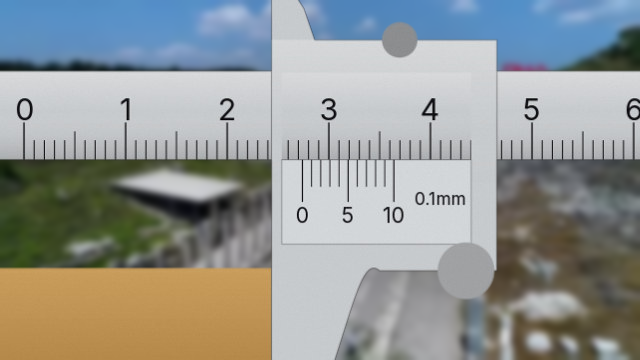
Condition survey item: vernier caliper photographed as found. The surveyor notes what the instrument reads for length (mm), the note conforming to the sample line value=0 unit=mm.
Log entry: value=27.4 unit=mm
